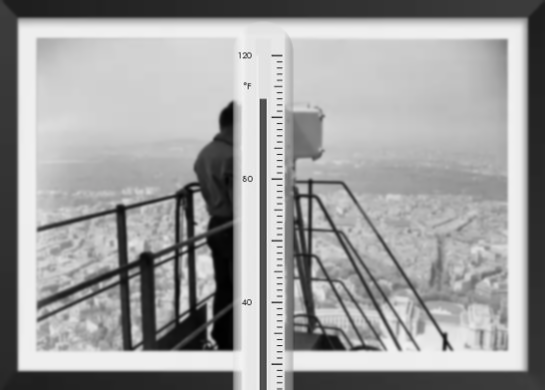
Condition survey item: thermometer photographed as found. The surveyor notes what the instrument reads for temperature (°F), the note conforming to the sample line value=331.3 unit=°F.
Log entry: value=106 unit=°F
